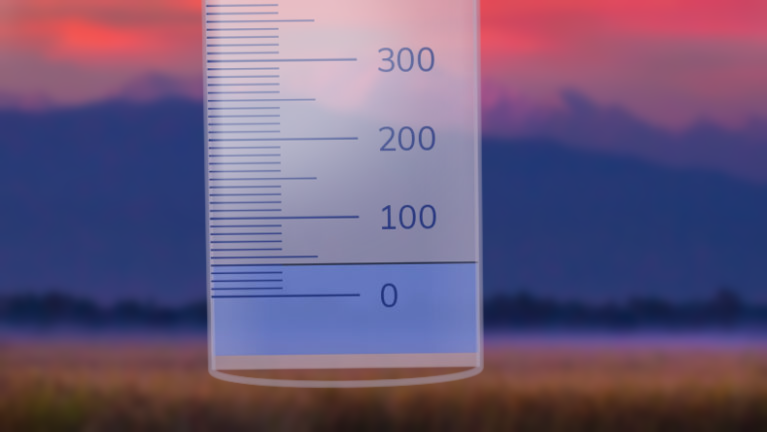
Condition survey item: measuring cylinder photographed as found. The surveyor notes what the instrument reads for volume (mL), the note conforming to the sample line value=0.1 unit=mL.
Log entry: value=40 unit=mL
